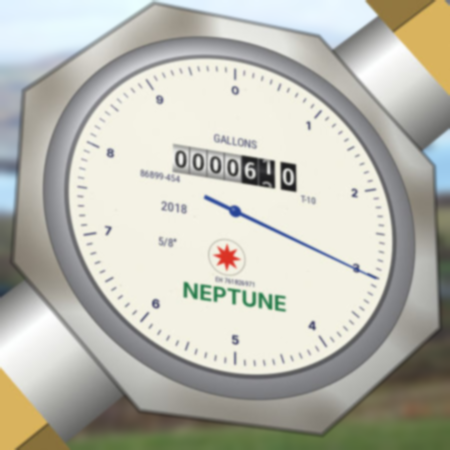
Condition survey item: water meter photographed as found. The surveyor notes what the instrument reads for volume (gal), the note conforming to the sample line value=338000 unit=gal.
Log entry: value=613.0 unit=gal
